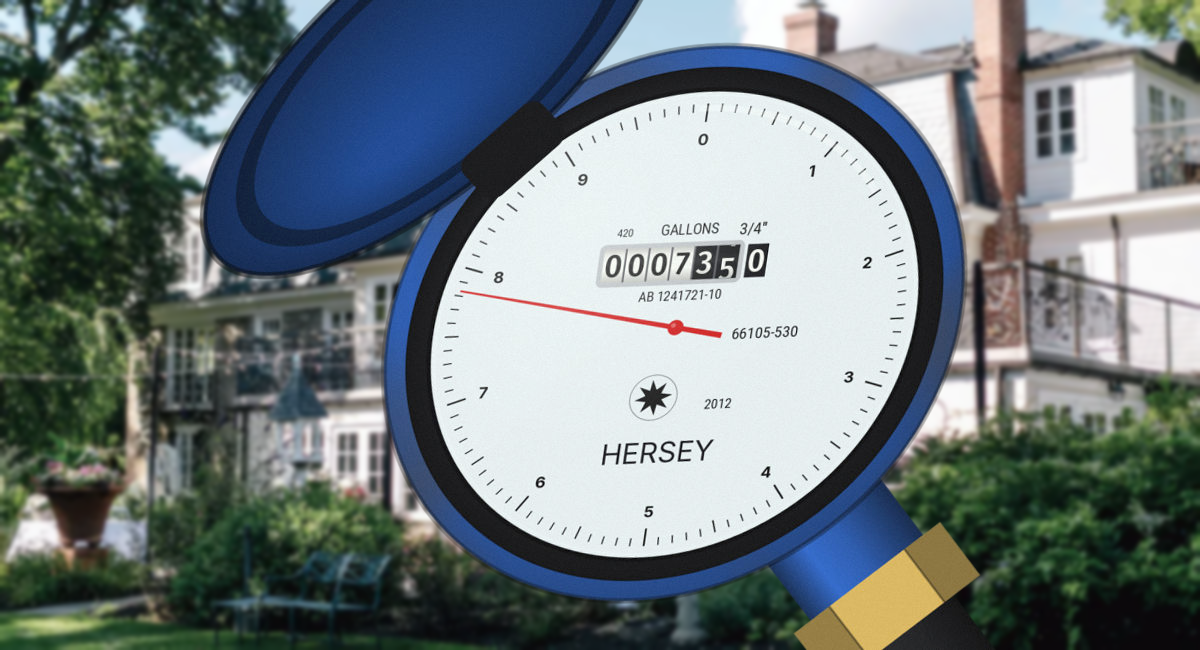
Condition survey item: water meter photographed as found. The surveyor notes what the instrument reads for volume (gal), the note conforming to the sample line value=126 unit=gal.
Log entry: value=7347.8 unit=gal
